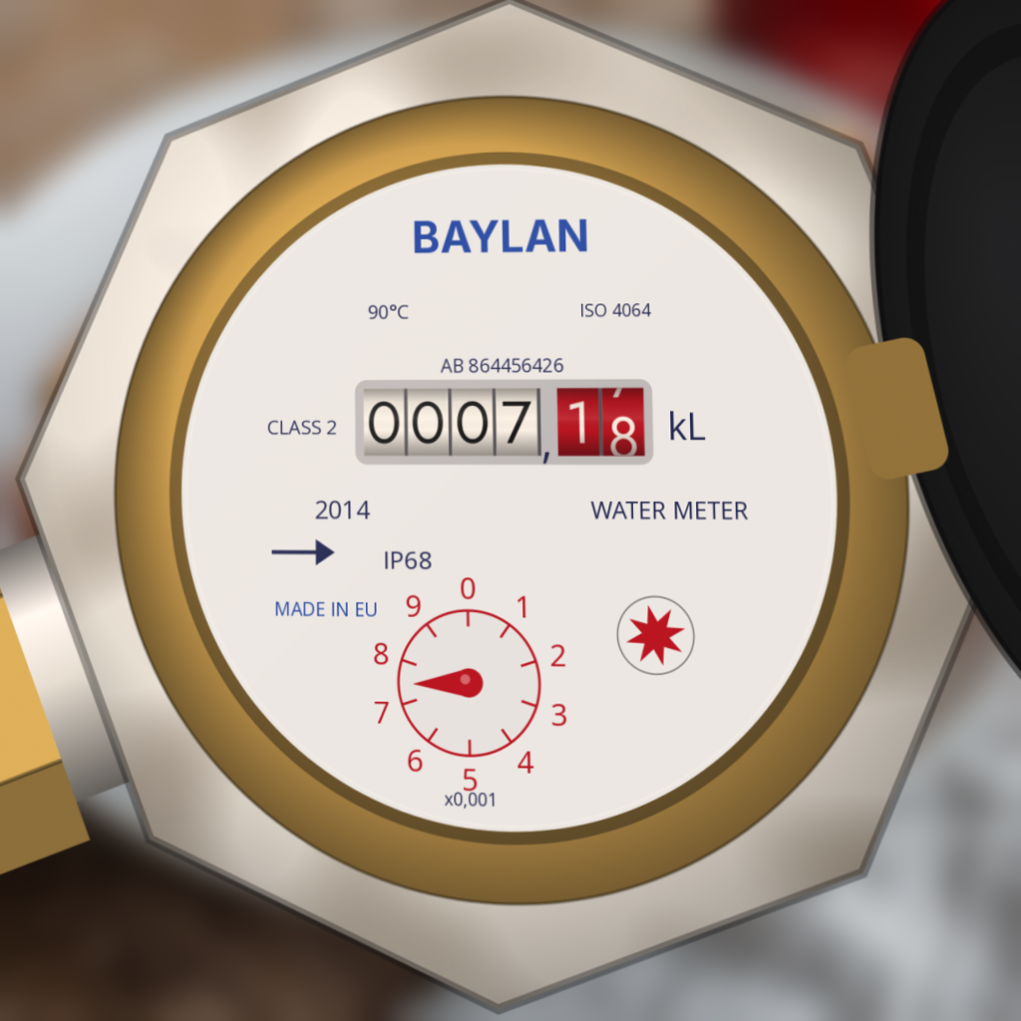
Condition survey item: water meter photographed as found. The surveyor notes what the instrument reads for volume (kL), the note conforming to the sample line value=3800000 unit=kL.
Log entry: value=7.177 unit=kL
